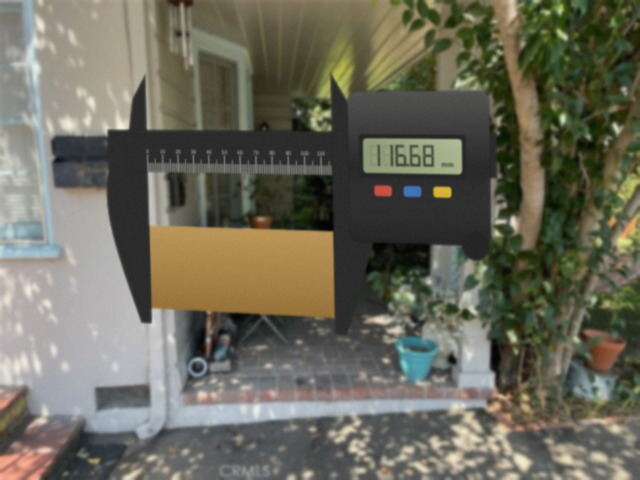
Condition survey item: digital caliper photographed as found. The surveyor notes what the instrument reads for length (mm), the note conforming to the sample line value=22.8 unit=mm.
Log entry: value=116.68 unit=mm
